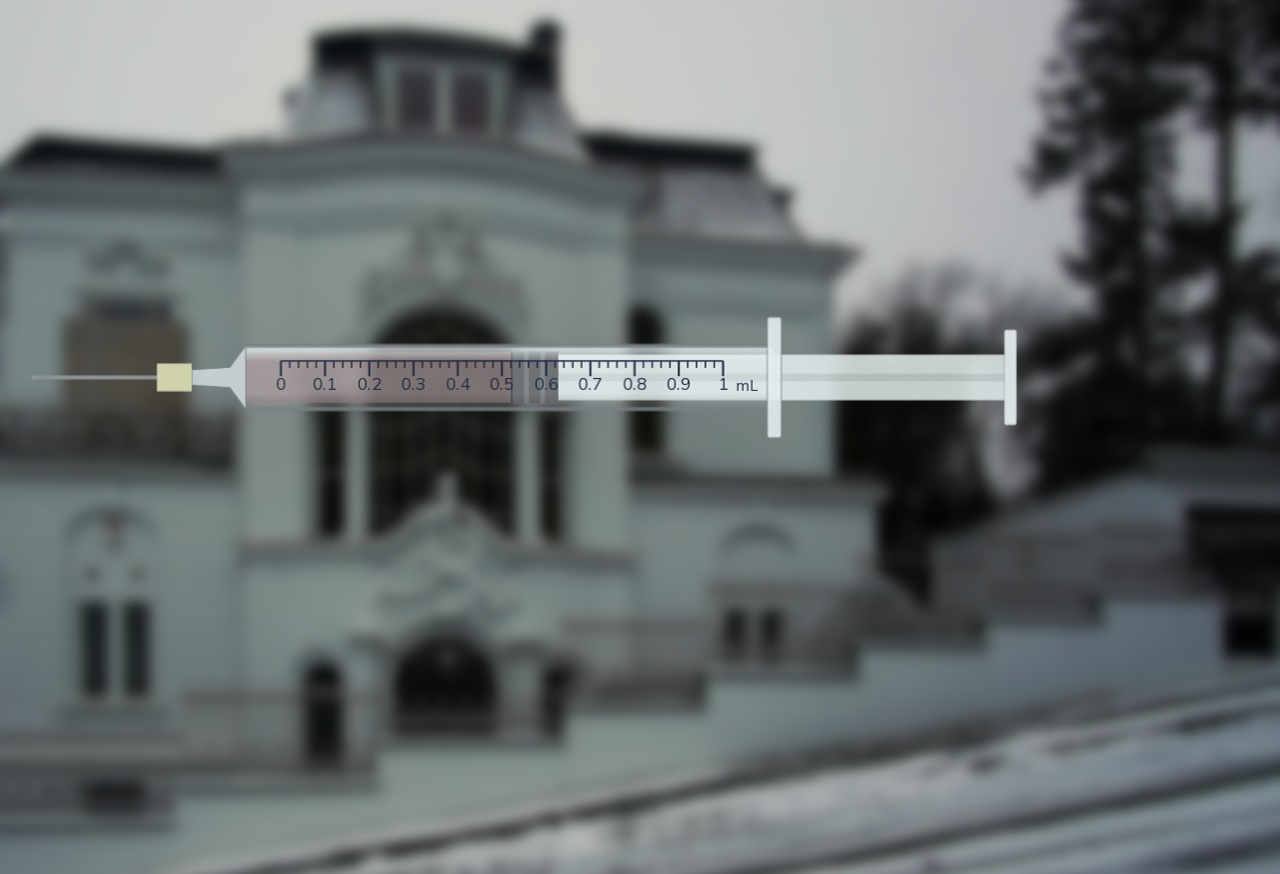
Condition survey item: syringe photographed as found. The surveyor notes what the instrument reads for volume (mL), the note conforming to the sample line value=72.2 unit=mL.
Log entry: value=0.52 unit=mL
